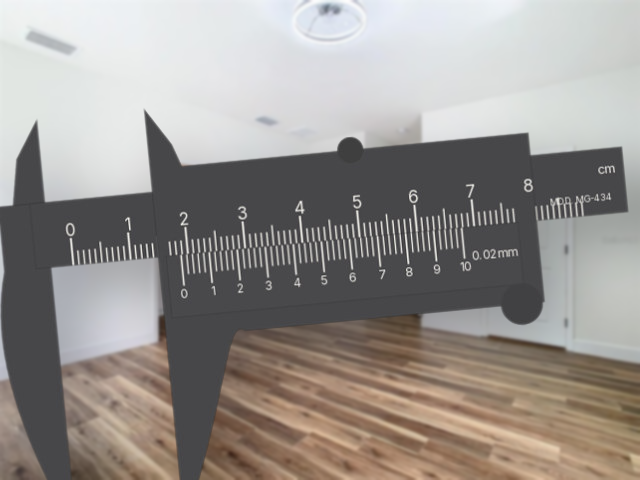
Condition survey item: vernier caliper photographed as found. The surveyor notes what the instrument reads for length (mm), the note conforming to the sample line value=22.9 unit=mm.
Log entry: value=18.8 unit=mm
